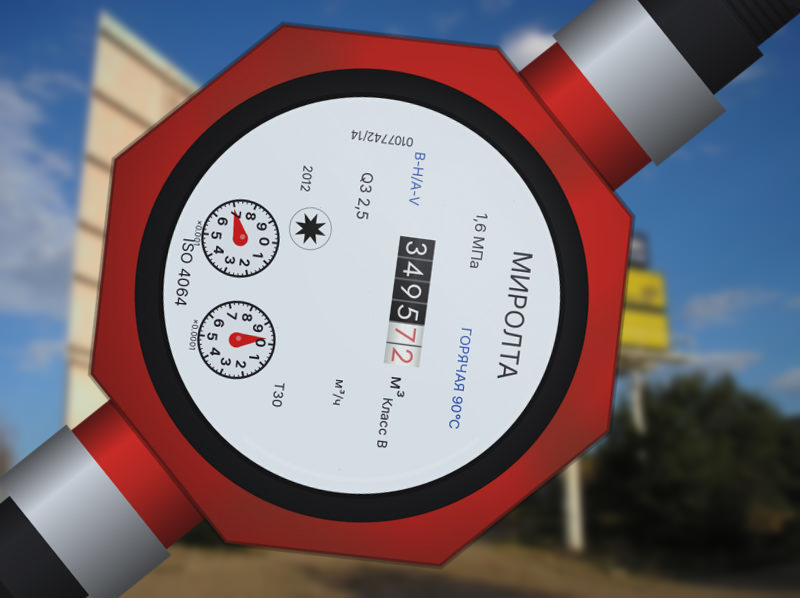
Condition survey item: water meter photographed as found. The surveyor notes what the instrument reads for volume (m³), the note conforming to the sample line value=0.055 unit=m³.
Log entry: value=3495.7269 unit=m³
